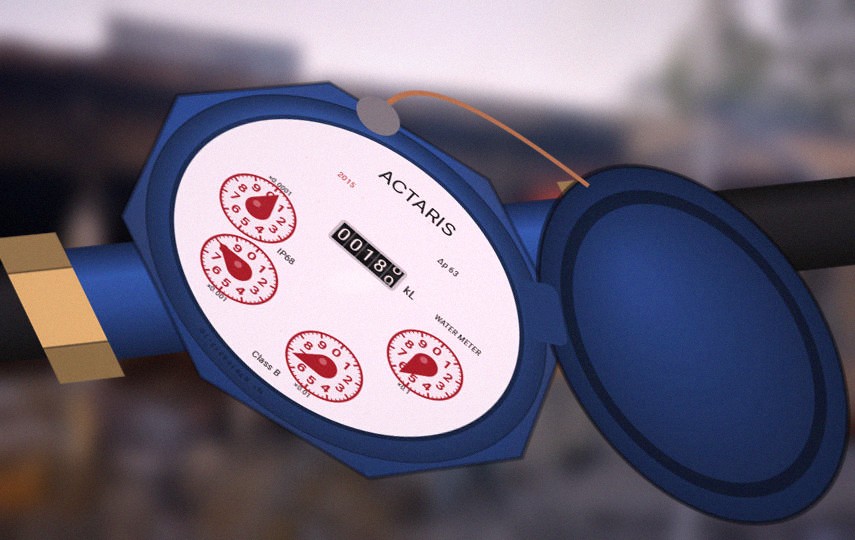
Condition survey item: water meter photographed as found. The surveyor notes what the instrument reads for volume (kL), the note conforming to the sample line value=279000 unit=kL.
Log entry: value=188.5680 unit=kL
